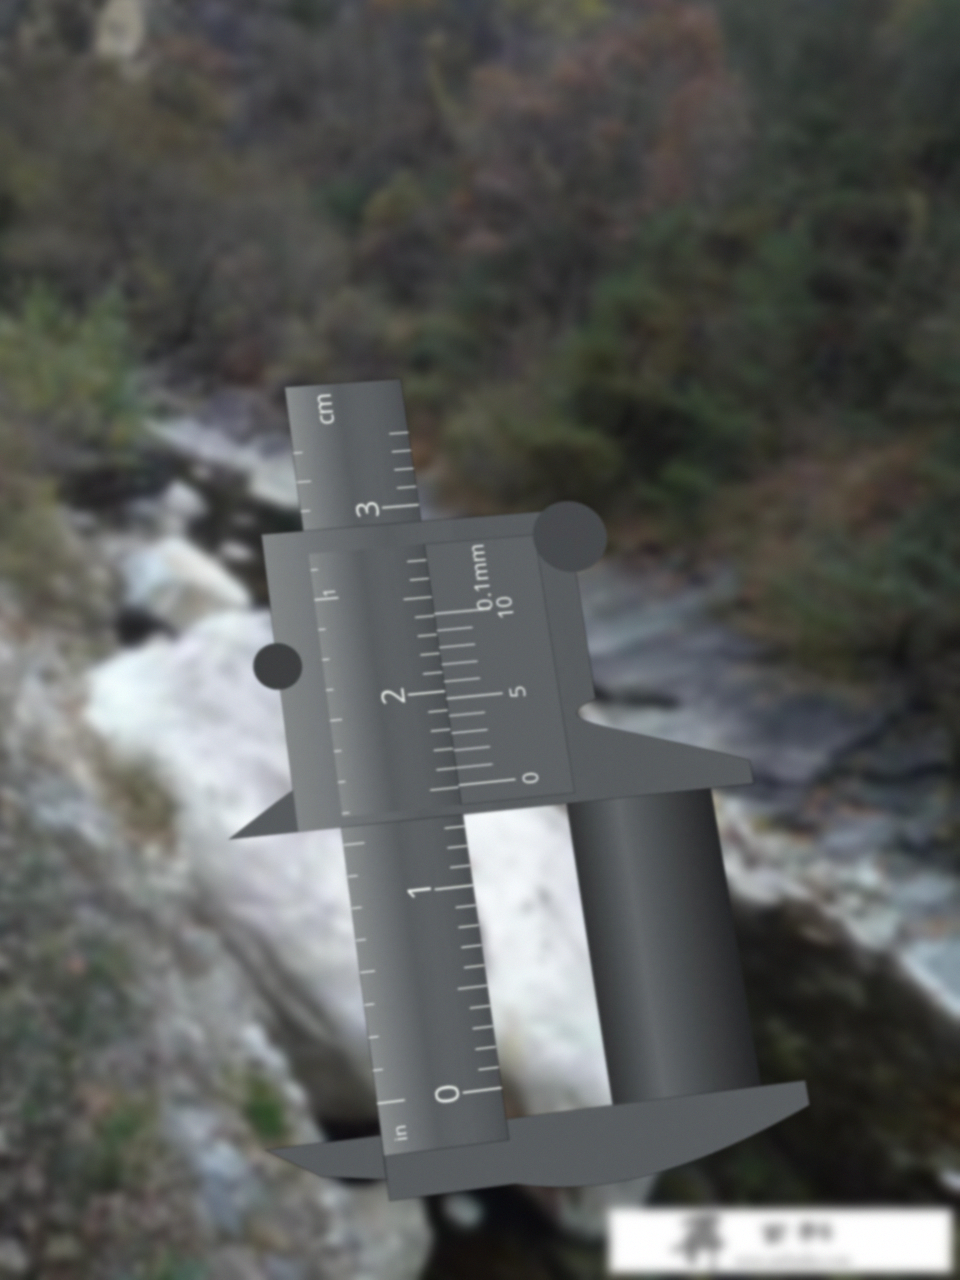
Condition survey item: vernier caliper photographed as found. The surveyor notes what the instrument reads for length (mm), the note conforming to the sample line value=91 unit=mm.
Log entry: value=15.1 unit=mm
